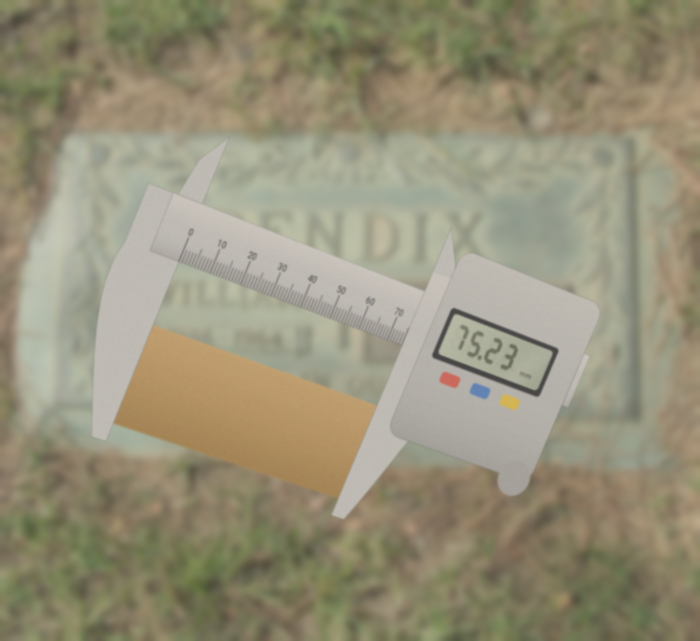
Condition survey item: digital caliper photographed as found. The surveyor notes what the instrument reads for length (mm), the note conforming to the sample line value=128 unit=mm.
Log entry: value=75.23 unit=mm
